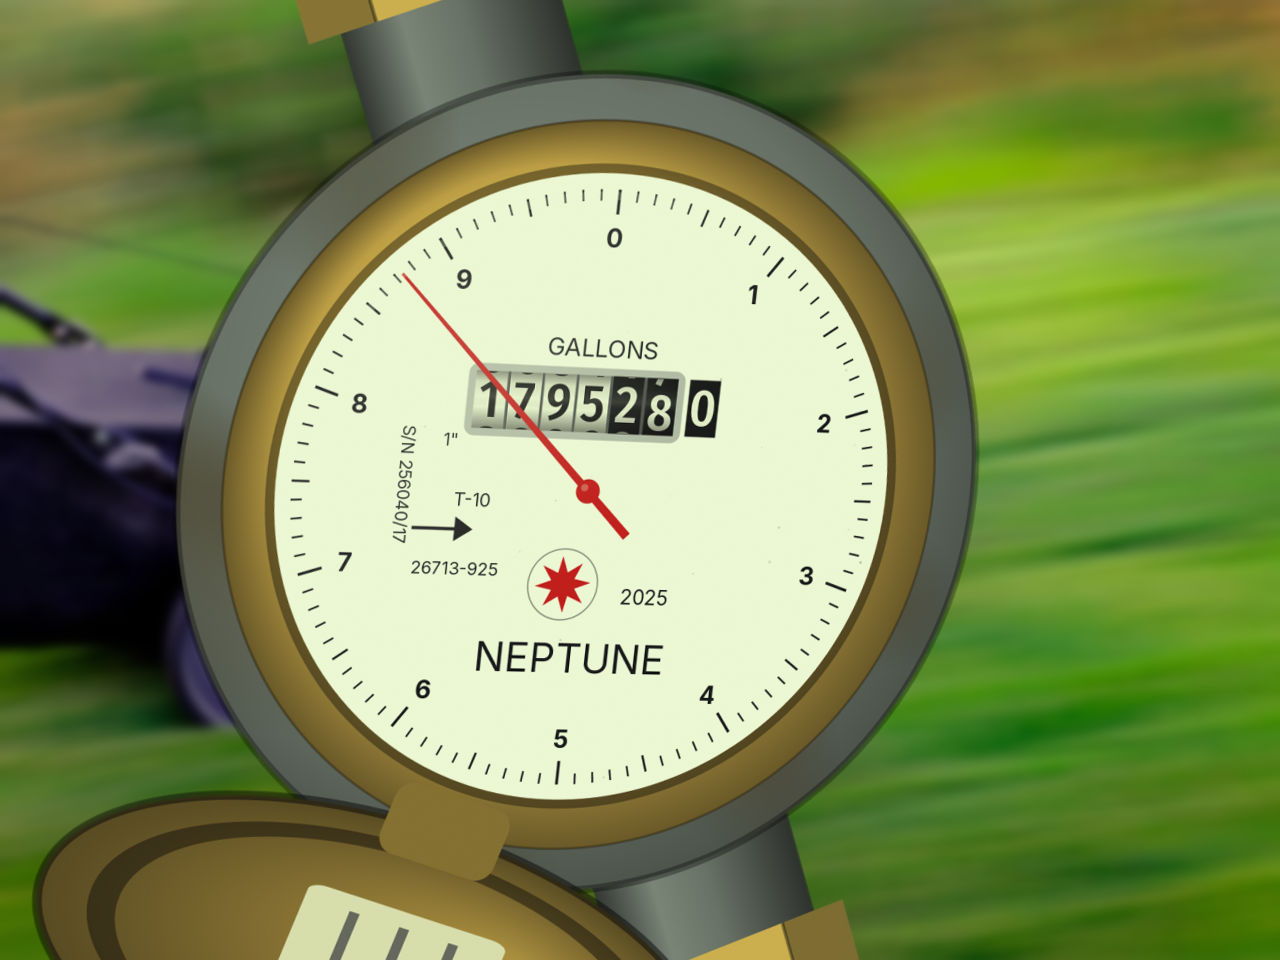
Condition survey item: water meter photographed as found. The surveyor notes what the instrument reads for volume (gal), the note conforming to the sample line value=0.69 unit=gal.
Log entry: value=1795278.7 unit=gal
